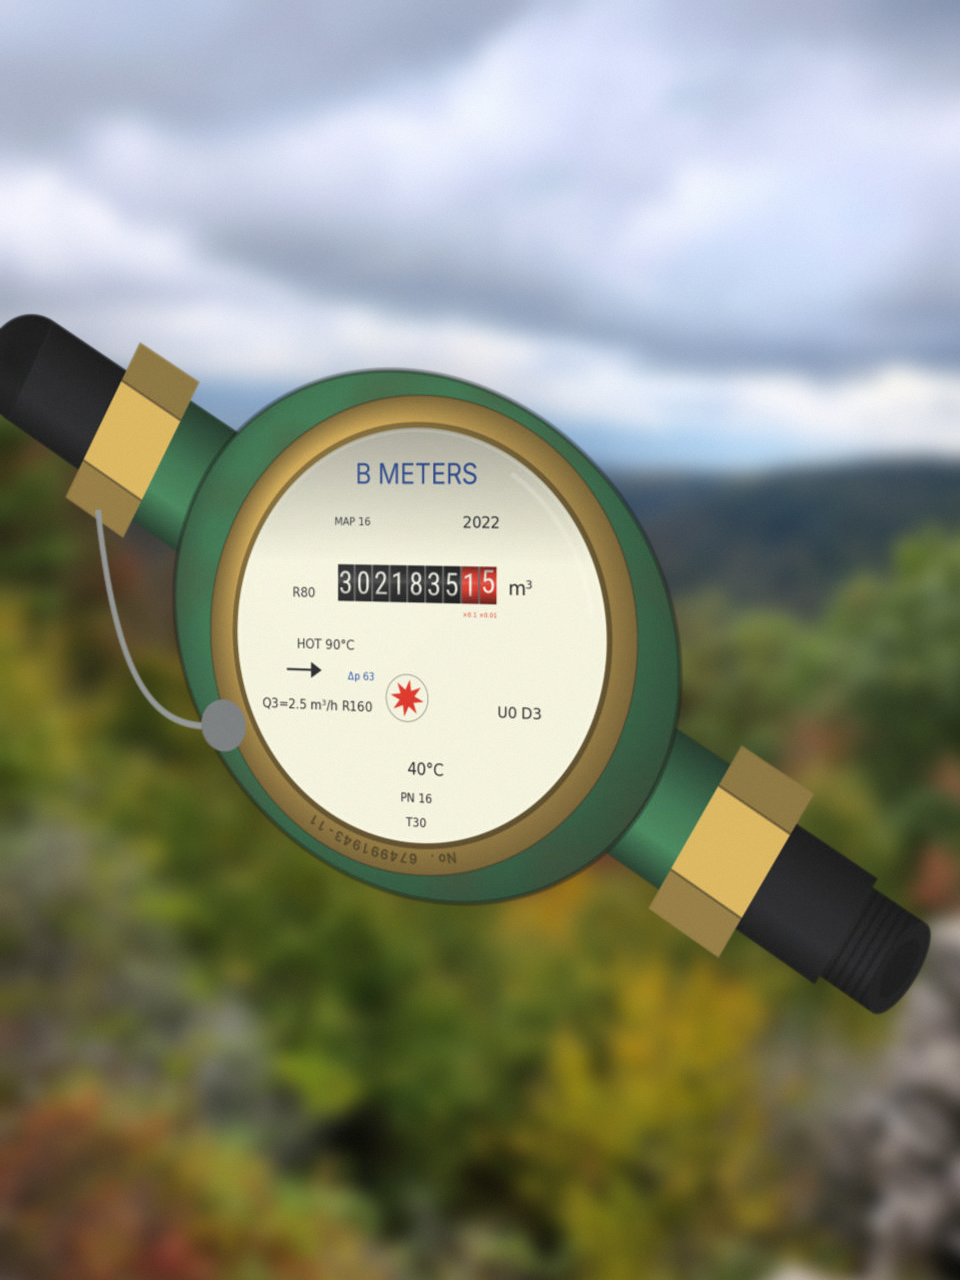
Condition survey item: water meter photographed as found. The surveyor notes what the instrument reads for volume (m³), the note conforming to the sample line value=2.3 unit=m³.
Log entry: value=3021835.15 unit=m³
